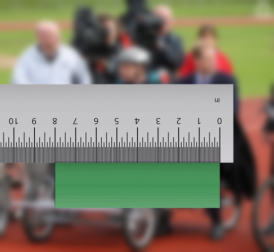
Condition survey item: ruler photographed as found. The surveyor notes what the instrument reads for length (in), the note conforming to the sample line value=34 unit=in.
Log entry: value=8 unit=in
